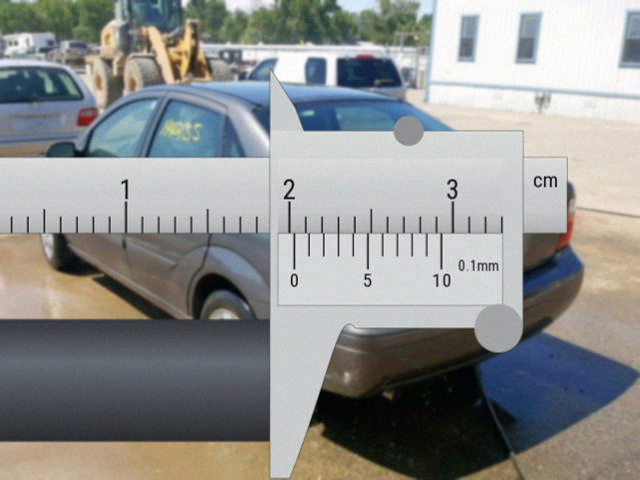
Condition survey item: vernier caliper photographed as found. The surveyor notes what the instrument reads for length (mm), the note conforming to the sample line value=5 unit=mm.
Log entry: value=20.3 unit=mm
